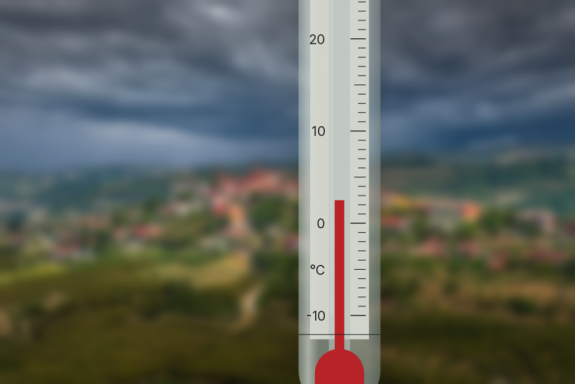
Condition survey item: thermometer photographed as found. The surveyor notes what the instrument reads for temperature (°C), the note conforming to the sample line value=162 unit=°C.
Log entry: value=2.5 unit=°C
